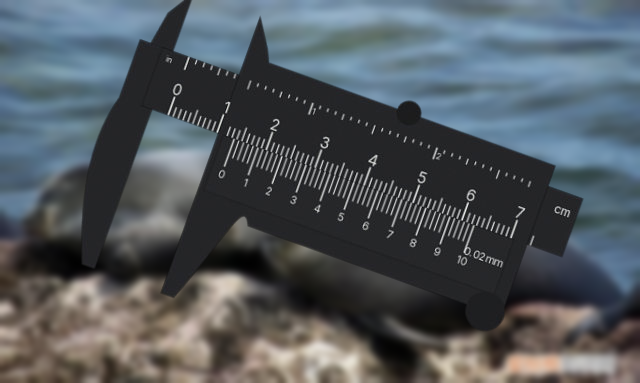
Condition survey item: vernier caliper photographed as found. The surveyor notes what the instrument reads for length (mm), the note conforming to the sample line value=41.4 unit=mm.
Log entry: value=13.5 unit=mm
